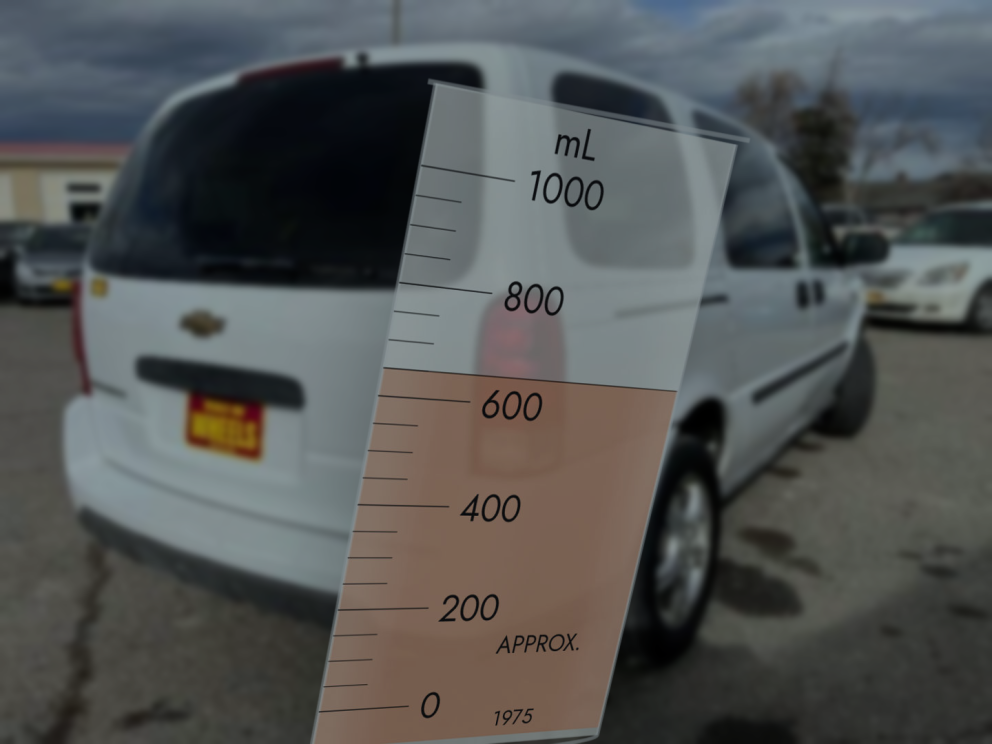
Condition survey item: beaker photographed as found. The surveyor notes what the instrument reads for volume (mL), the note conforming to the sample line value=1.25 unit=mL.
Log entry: value=650 unit=mL
